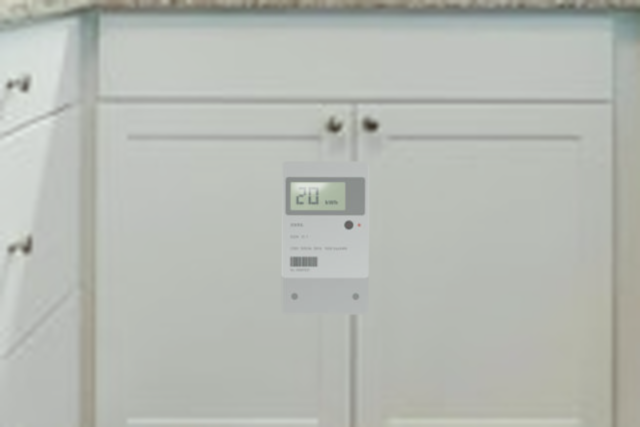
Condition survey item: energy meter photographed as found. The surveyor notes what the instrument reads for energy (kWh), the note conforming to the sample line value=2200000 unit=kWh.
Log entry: value=20 unit=kWh
